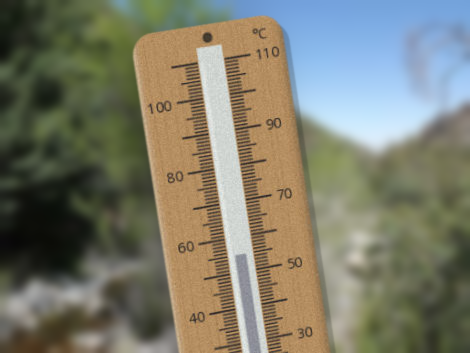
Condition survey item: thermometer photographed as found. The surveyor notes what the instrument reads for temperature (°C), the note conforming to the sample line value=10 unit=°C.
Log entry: value=55 unit=°C
